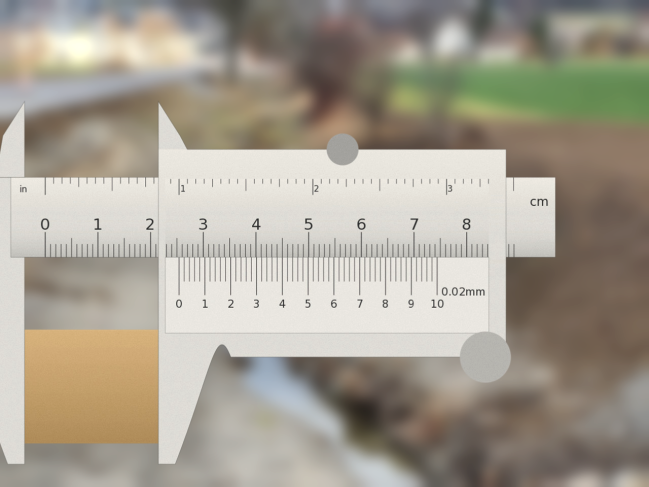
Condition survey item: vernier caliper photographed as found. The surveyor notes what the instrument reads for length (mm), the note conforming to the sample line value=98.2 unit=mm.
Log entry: value=25.4 unit=mm
